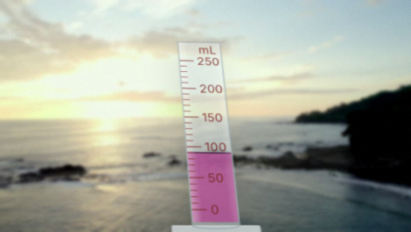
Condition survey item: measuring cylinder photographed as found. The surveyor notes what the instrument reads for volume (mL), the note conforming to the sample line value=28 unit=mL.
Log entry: value=90 unit=mL
